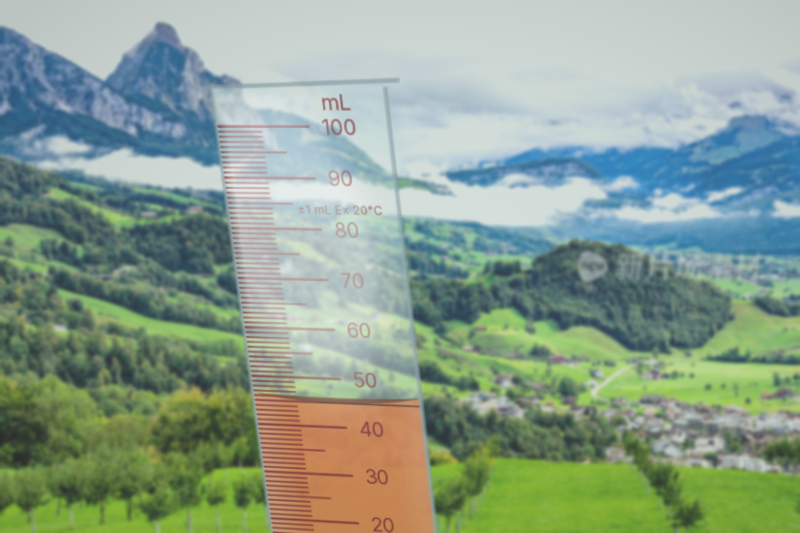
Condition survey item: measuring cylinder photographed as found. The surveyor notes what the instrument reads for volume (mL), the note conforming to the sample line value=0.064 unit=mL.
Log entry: value=45 unit=mL
